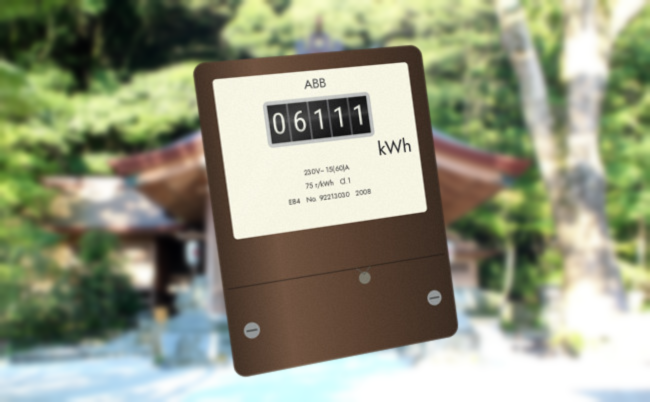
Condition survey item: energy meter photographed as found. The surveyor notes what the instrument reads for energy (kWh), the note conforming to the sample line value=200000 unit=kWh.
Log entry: value=6111 unit=kWh
